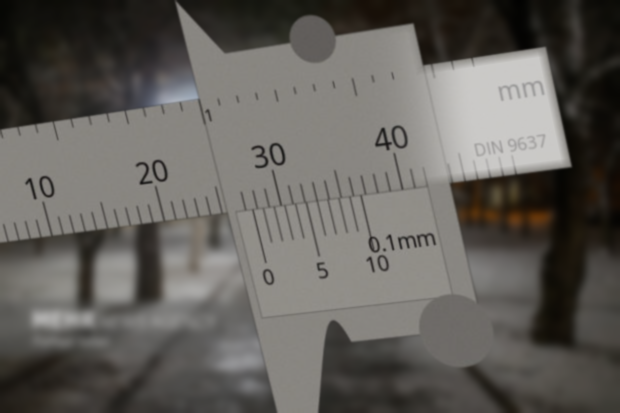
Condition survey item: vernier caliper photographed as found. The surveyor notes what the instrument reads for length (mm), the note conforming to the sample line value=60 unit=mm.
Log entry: value=27.6 unit=mm
